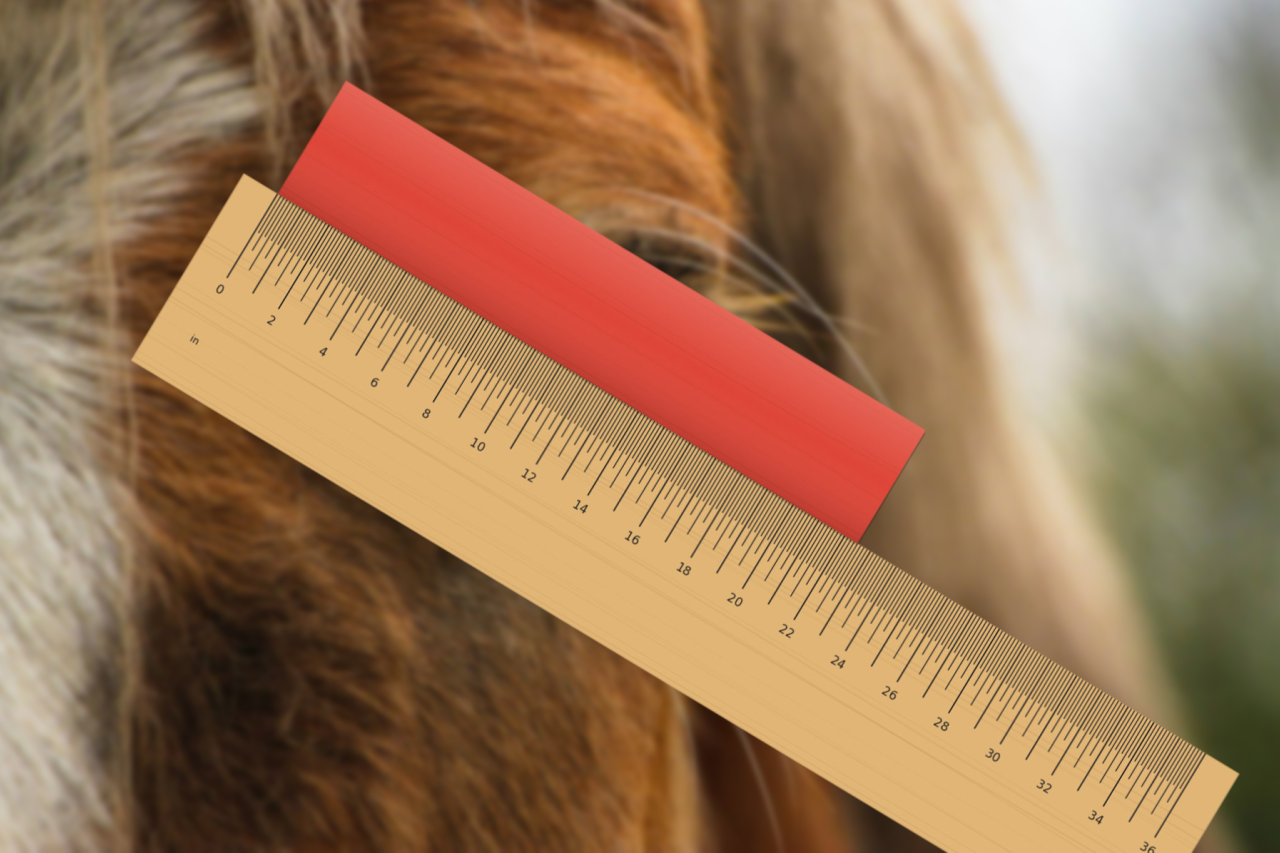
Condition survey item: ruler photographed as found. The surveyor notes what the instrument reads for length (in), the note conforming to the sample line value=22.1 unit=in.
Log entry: value=22.5 unit=in
